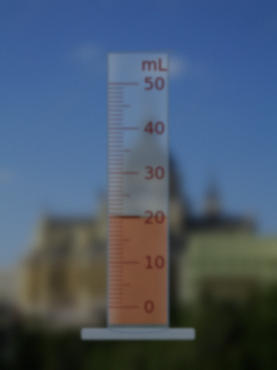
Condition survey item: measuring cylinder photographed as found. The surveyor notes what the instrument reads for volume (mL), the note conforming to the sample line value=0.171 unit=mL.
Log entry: value=20 unit=mL
